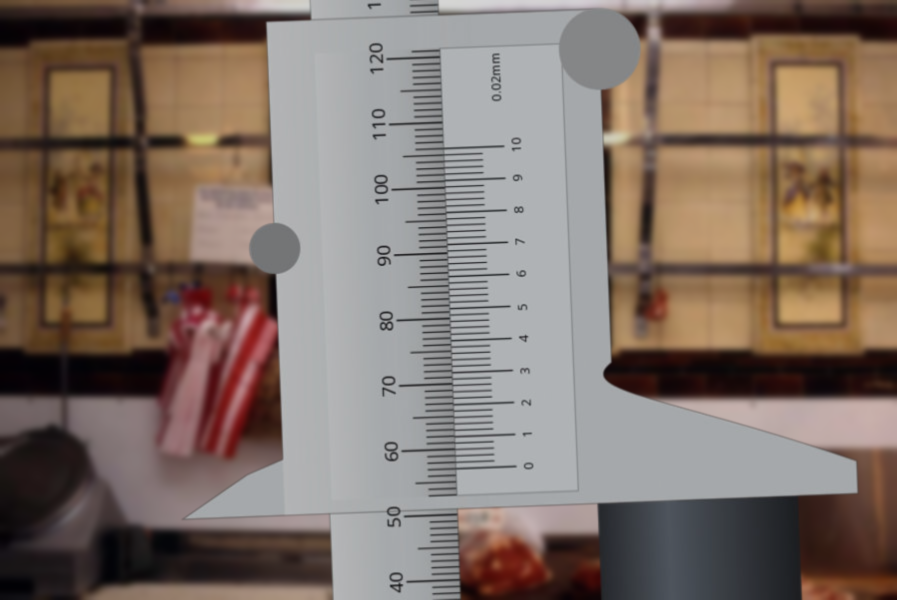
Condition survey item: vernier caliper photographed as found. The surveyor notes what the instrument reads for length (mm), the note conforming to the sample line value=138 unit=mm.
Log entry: value=57.0 unit=mm
